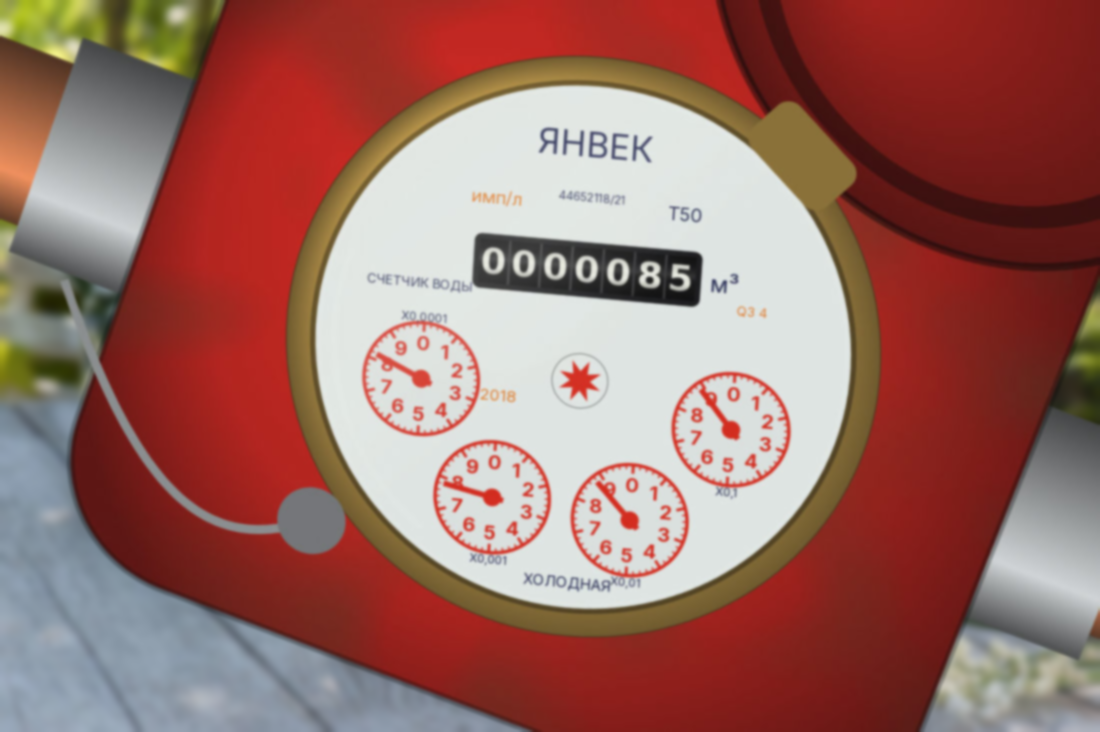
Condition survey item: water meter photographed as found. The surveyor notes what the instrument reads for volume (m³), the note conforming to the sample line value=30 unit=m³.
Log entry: value=85.8878 unit=m³
